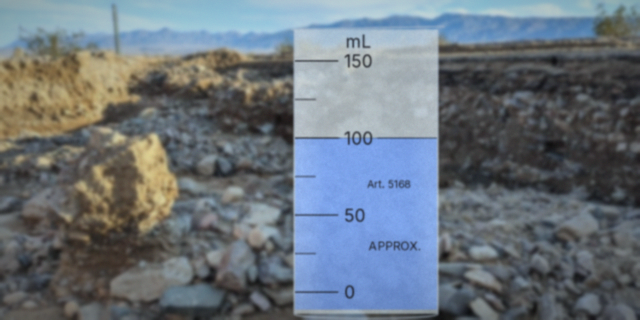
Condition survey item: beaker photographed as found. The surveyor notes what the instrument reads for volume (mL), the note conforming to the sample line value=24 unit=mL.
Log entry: value=100 unit=mL
